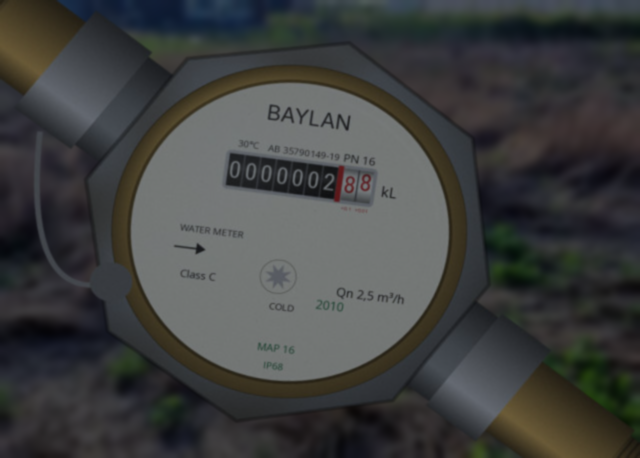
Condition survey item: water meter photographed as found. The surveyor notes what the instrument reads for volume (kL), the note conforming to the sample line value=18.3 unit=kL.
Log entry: value=2.88 unit=kL
